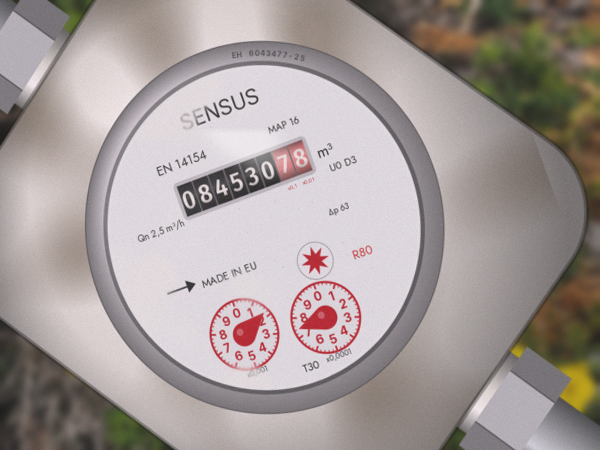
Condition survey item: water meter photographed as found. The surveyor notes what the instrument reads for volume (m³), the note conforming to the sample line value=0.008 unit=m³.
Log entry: value=84530.7817 unit=m³
